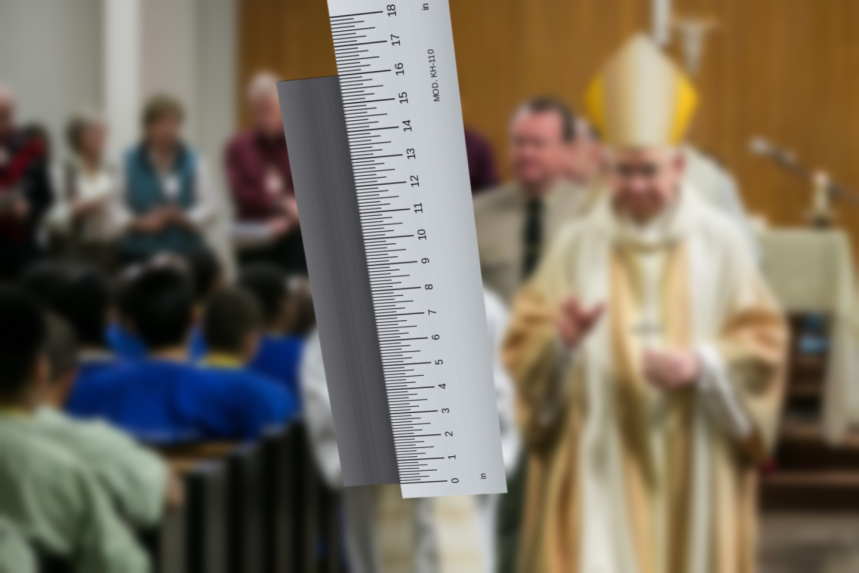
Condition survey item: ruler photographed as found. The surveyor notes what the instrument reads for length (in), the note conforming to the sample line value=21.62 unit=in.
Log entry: value=16 unit=in
